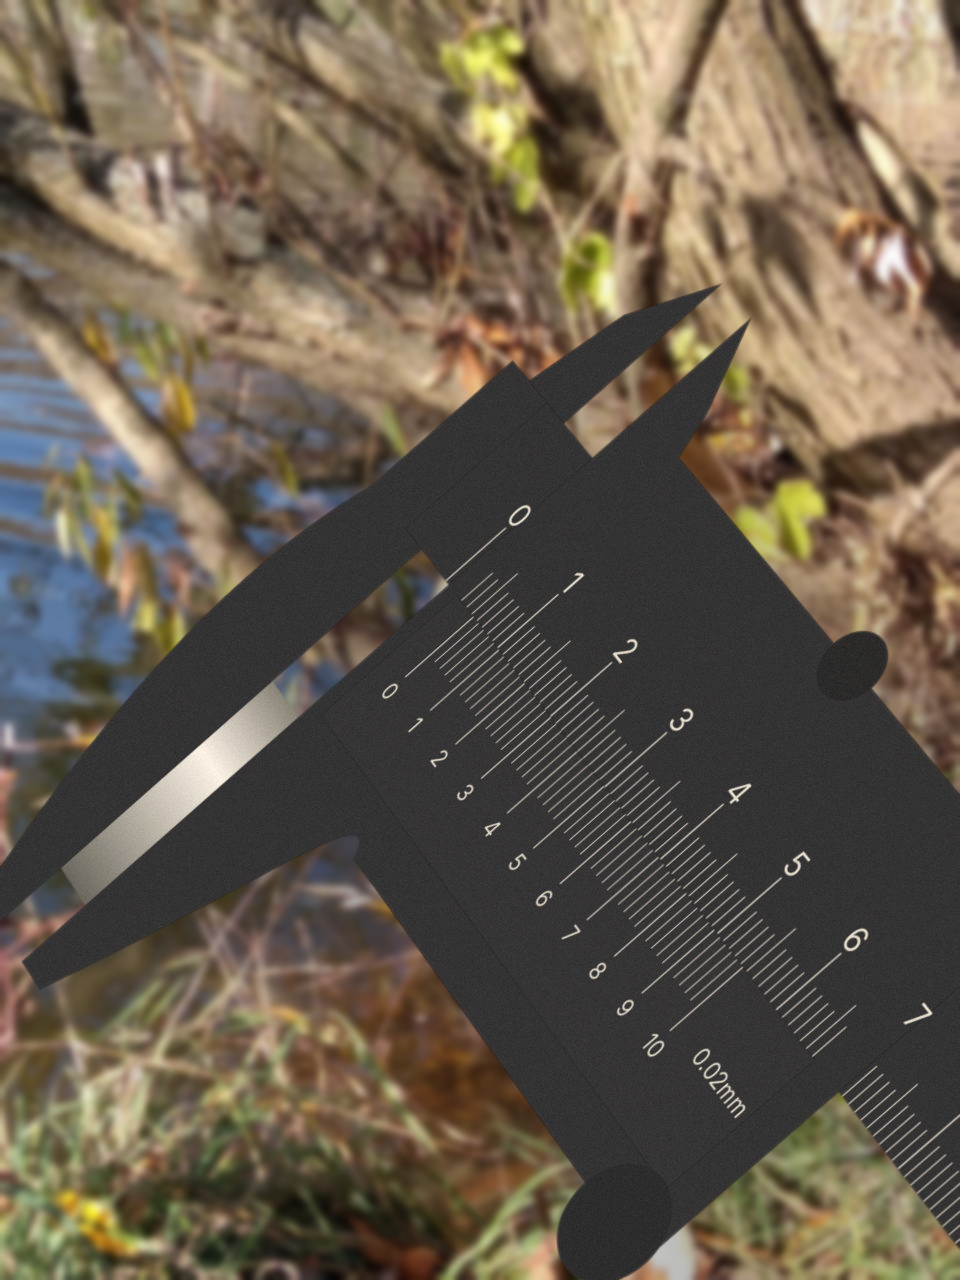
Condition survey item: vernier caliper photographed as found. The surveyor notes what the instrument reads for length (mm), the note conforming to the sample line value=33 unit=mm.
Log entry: value=5.4 unit=mm
